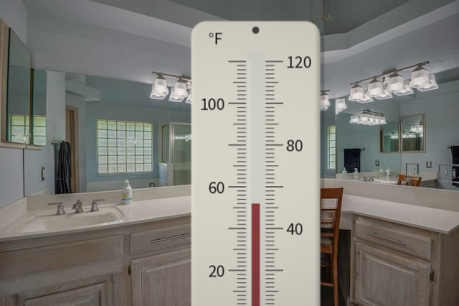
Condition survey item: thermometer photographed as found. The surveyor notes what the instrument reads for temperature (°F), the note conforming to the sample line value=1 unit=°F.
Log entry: value=52 unit=°F
